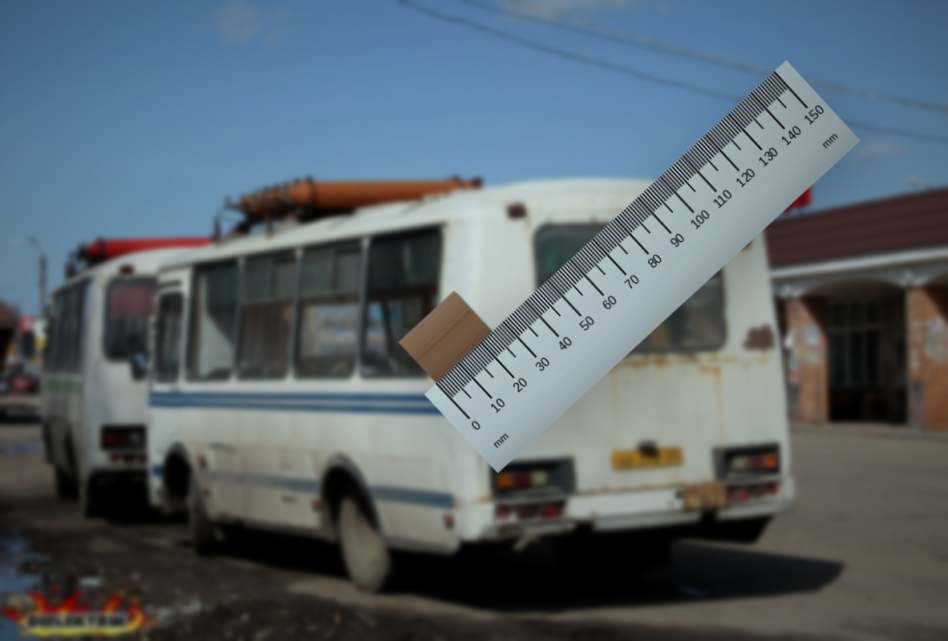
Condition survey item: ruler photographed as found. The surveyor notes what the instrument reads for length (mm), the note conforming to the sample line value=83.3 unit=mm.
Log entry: value=25 unit=mm
